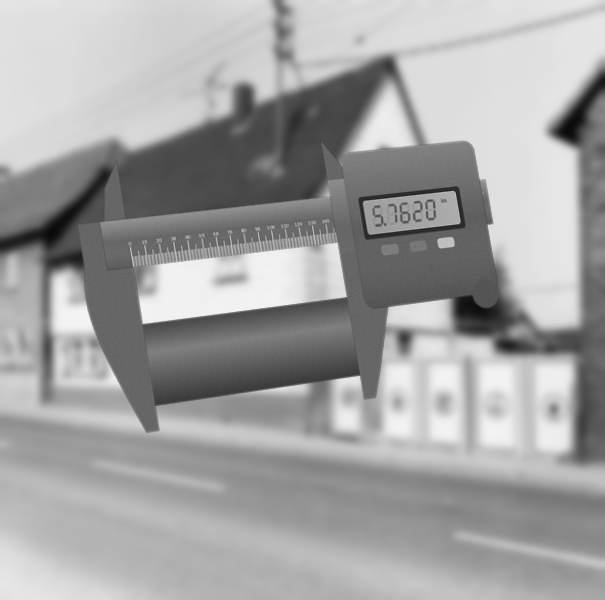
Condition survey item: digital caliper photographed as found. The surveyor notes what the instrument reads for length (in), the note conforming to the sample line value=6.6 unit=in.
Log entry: value=5.7620 unit=in
